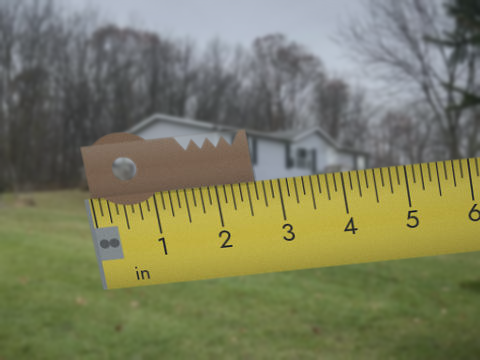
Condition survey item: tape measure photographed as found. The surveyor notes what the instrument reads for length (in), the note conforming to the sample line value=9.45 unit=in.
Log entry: value=2.625 unit=in
